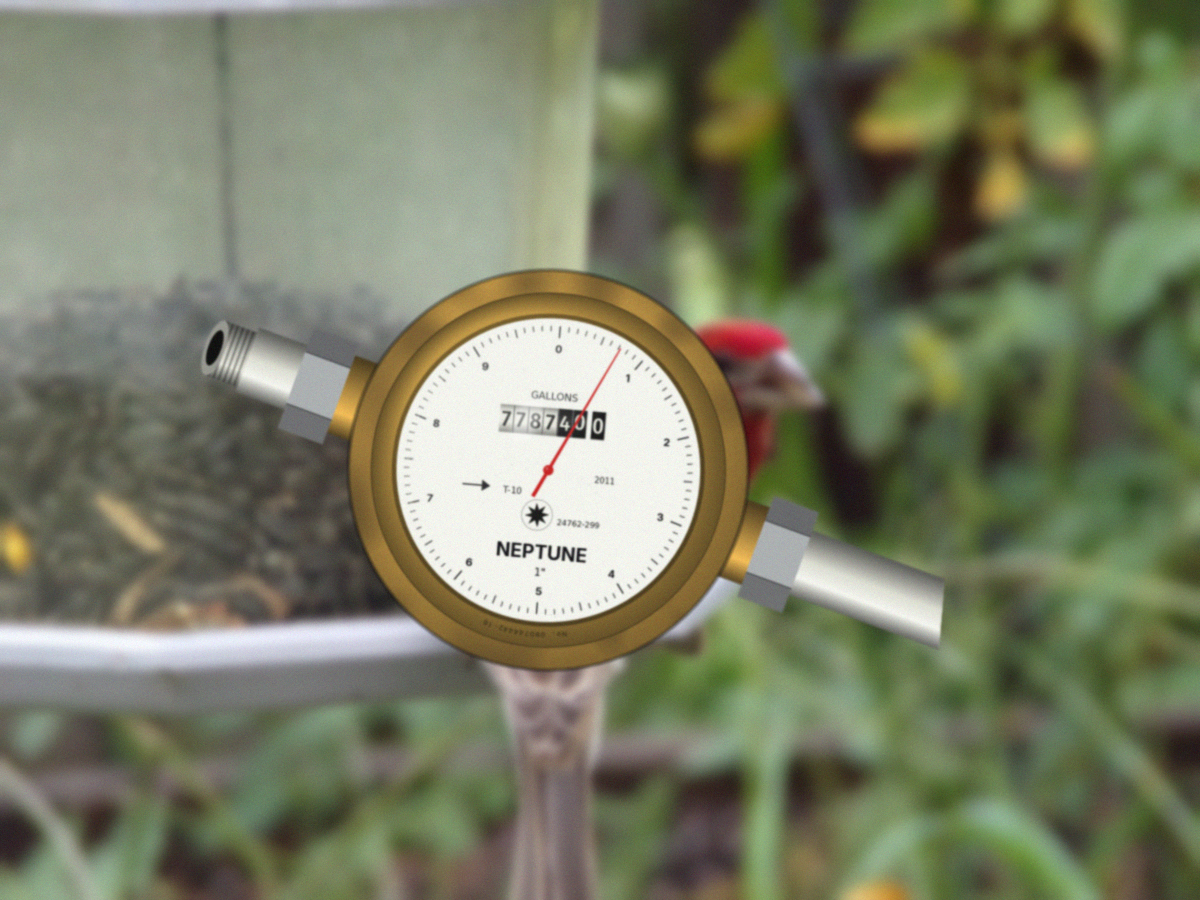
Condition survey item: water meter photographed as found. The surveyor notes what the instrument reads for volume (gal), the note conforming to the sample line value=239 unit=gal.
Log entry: value=7787400.7 unit=gal
